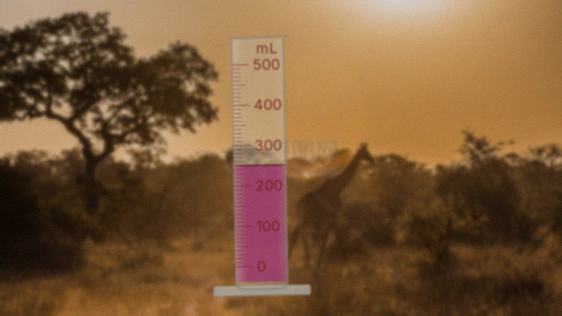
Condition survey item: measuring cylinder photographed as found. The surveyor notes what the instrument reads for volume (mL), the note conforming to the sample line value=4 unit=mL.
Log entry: value=250 unit=mL
